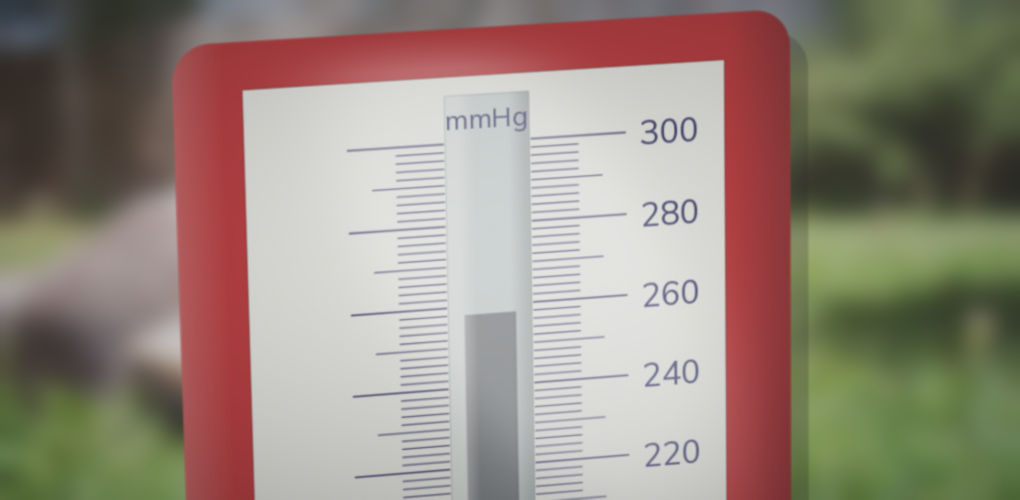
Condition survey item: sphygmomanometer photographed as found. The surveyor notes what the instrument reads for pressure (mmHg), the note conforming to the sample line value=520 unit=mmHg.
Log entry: value=258 unit=mmHg
